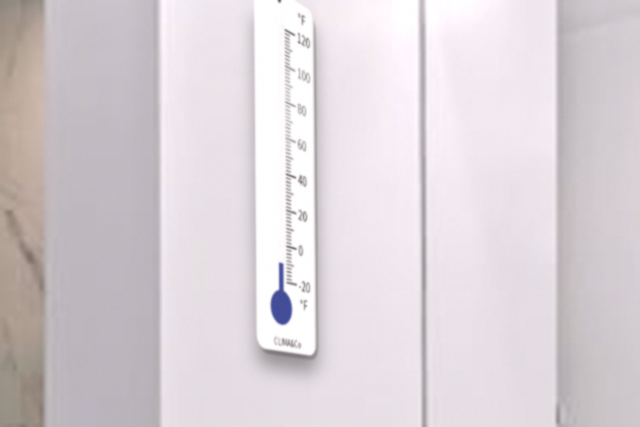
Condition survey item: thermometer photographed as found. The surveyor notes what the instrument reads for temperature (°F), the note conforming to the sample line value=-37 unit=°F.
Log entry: value=-10 unit=°F
